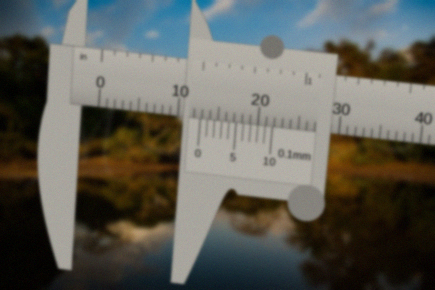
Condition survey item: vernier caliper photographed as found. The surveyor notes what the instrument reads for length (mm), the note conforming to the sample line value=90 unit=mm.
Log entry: value=12.8 unit=mm
